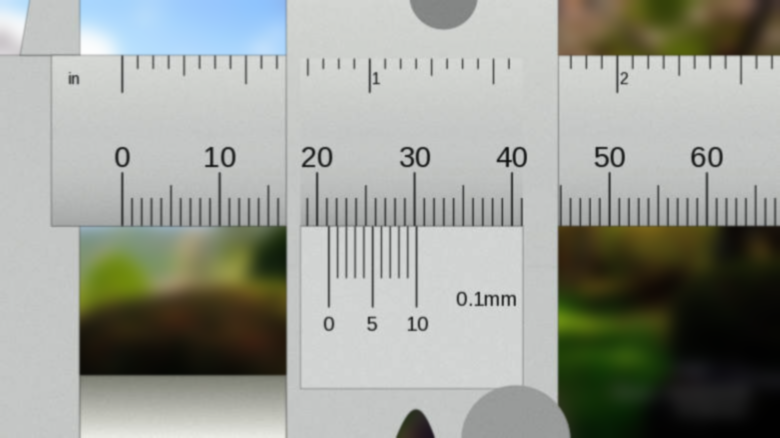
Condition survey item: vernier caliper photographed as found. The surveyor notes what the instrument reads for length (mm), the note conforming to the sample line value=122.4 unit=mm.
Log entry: value=21.2 unit=mm
